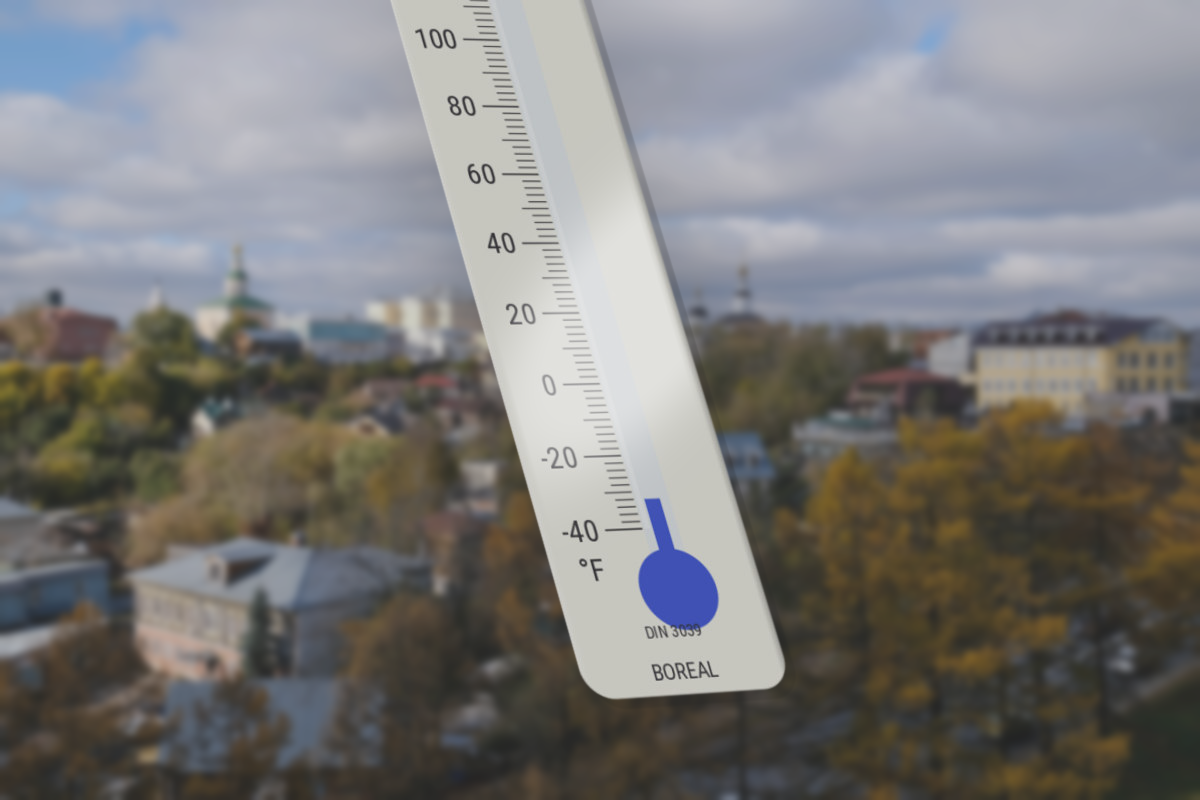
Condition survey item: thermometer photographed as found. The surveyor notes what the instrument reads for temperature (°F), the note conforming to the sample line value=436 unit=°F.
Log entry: value=-32 unit=°F
